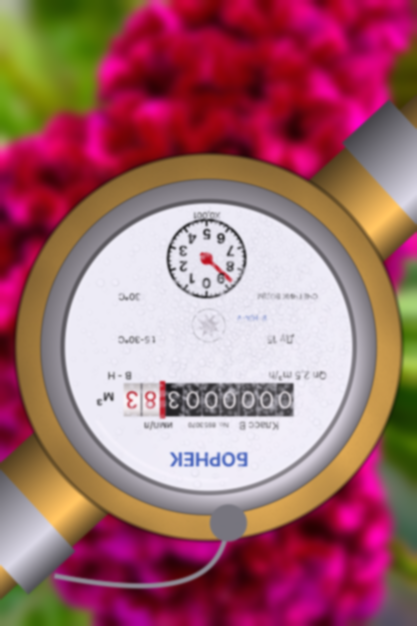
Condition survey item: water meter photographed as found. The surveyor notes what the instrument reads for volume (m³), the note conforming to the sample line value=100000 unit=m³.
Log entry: value=3.838 unit=m³
